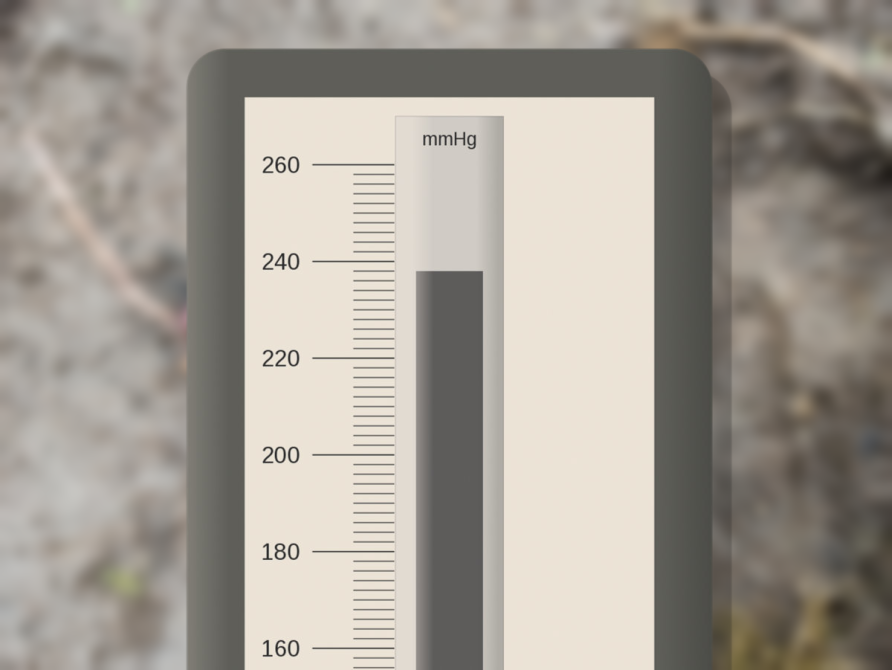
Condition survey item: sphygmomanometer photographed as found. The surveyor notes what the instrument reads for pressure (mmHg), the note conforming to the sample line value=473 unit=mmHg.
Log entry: value=238 unit=mmHg
